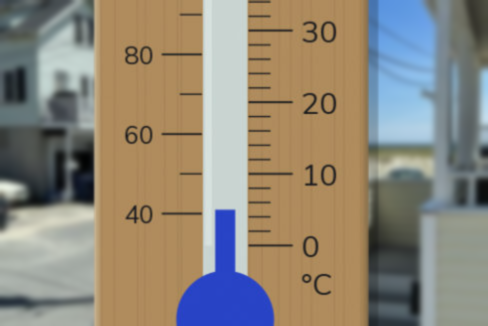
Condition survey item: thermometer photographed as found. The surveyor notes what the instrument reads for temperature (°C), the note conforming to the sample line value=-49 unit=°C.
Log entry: value=5 unit=°C
